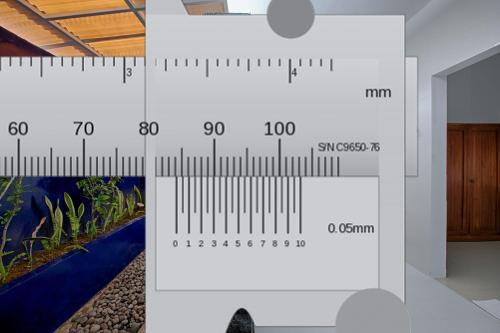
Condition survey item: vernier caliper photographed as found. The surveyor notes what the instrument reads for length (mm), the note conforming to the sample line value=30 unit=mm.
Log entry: value=84.2 unit=mm
